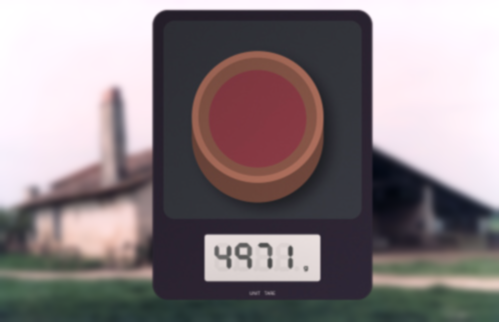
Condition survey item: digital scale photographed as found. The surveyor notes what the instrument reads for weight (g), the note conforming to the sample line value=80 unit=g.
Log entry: value=4971 unit=g
